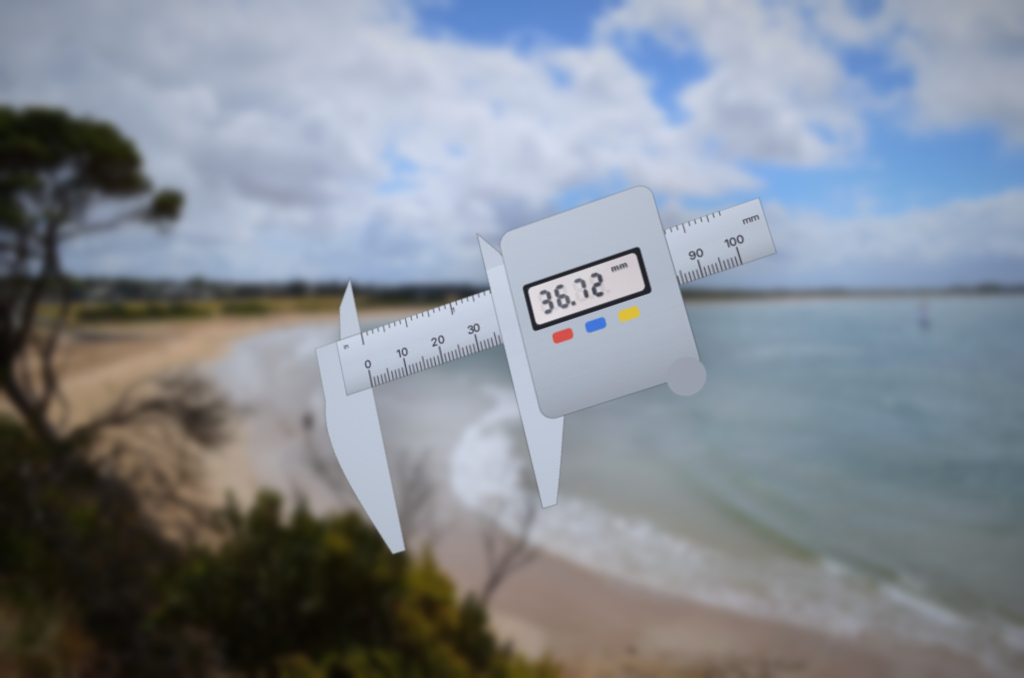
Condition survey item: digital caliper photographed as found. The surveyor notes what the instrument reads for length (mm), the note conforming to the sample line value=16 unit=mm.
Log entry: value=36.72 unit=mm
